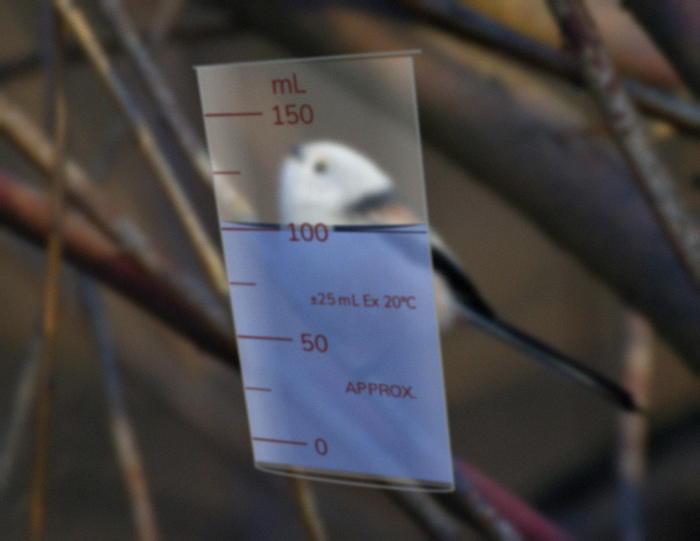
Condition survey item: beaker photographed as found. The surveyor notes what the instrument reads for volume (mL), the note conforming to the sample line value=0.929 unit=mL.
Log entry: value=100 unit=mL
